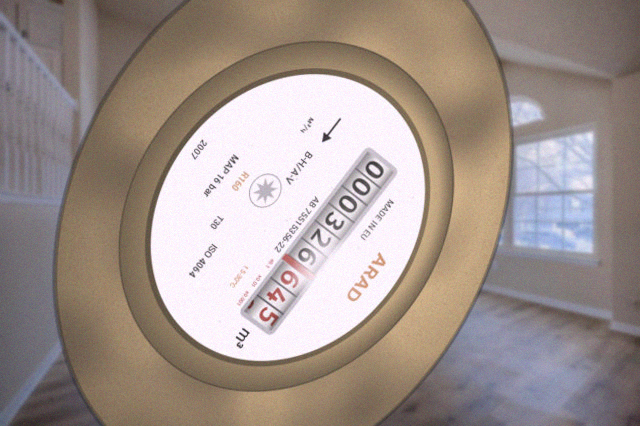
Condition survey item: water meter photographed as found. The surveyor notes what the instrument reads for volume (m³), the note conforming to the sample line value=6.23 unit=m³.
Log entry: value=326.645 unit=m³
